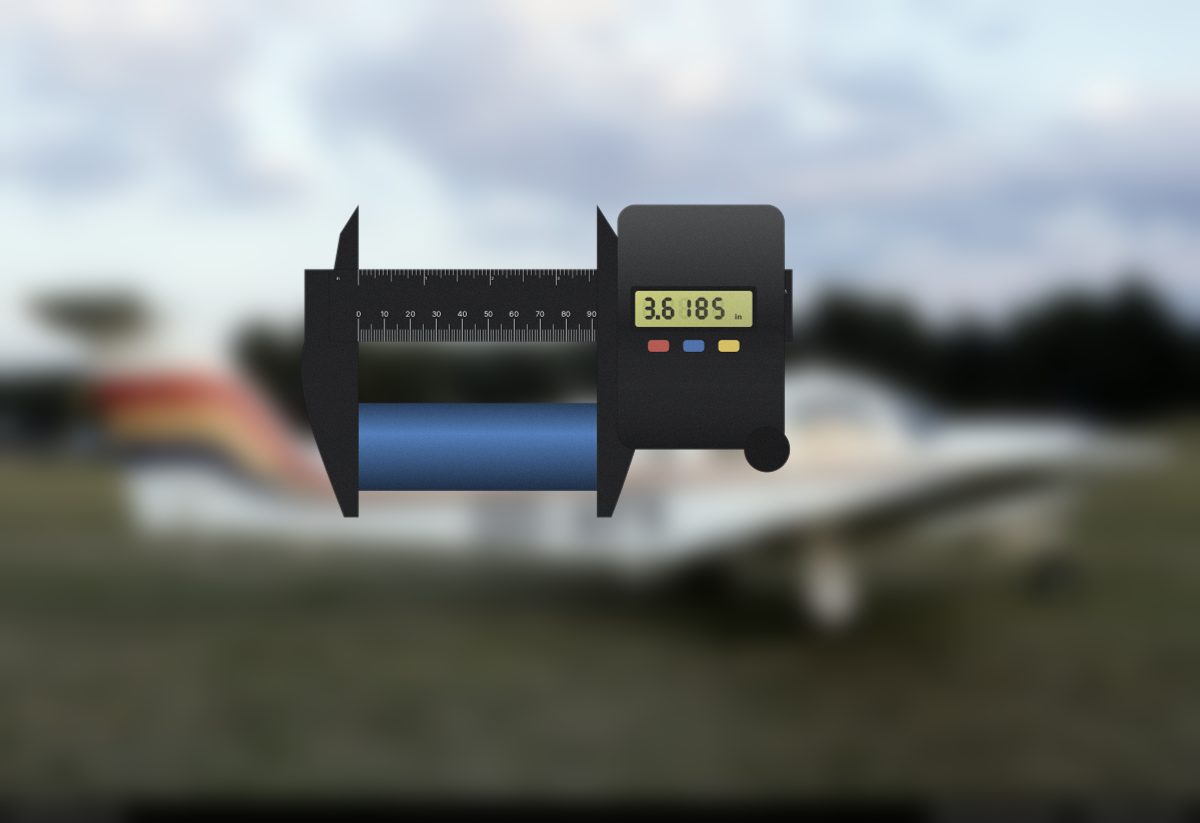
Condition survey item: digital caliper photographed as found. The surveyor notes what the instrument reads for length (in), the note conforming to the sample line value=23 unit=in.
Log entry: value=3.6185 unit=in
